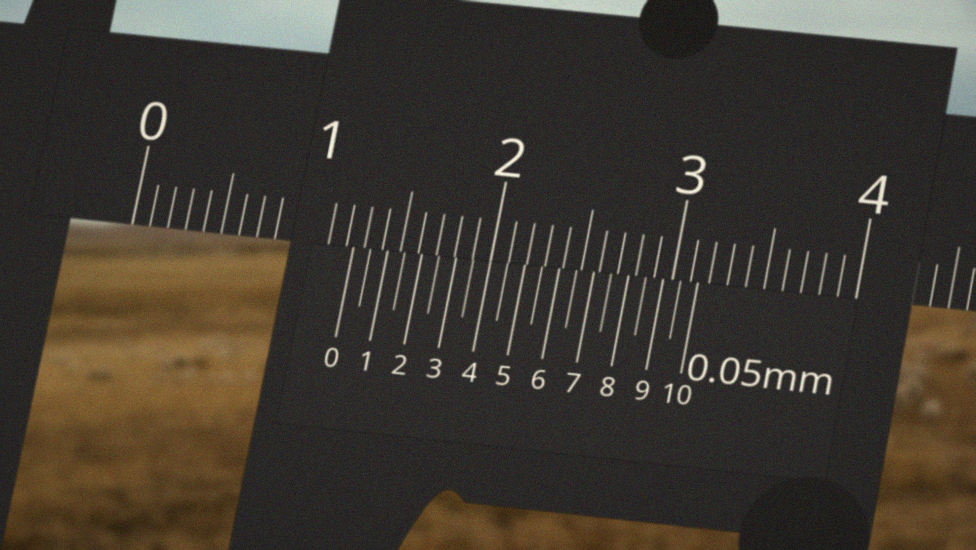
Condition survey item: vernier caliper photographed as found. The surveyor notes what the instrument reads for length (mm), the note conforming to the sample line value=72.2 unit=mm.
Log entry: value=12.4 unit=mm
